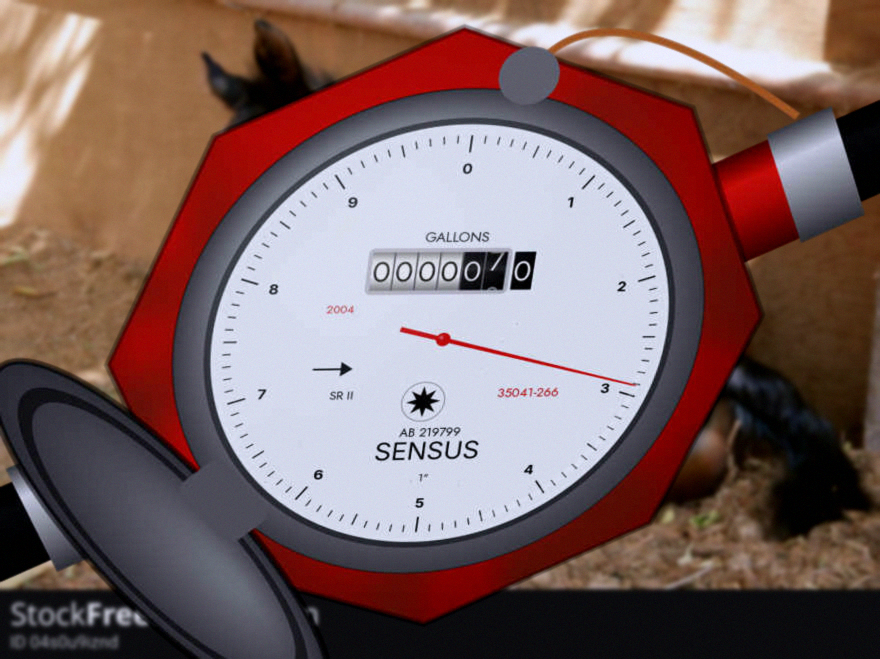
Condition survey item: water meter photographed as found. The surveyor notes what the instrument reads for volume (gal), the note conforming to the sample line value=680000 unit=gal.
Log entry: value=72.9 unit=gal
